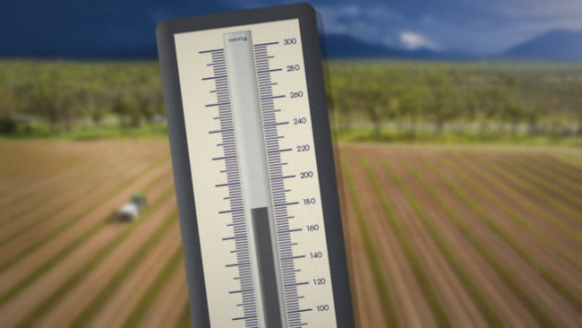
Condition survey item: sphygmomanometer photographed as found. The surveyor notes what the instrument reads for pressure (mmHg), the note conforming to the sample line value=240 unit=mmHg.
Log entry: value=180 unit=mmHg
